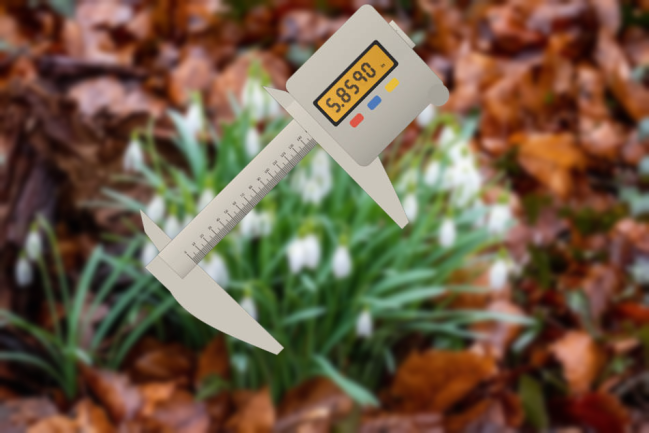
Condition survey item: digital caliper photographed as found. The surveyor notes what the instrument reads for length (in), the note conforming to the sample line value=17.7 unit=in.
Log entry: value=5.8590 unit=in
